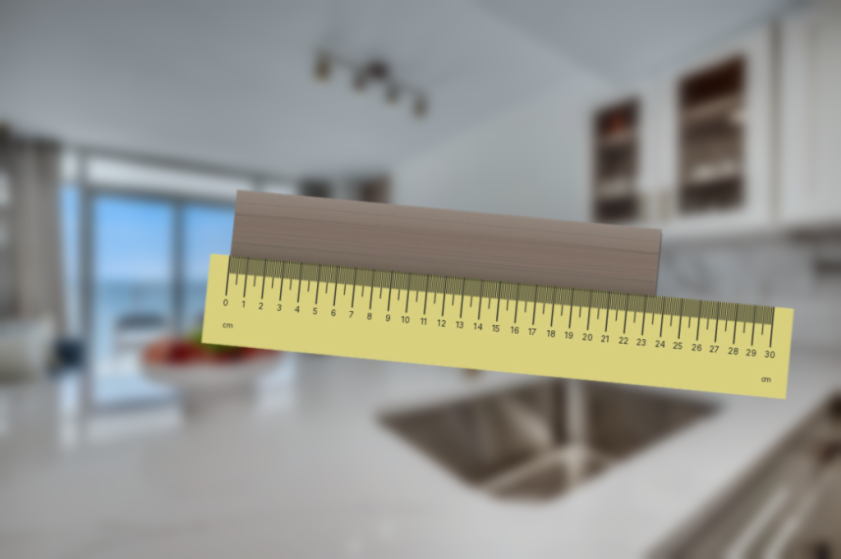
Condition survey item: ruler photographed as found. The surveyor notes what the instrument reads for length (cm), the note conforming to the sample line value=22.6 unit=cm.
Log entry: value=23.5 unit=cm
